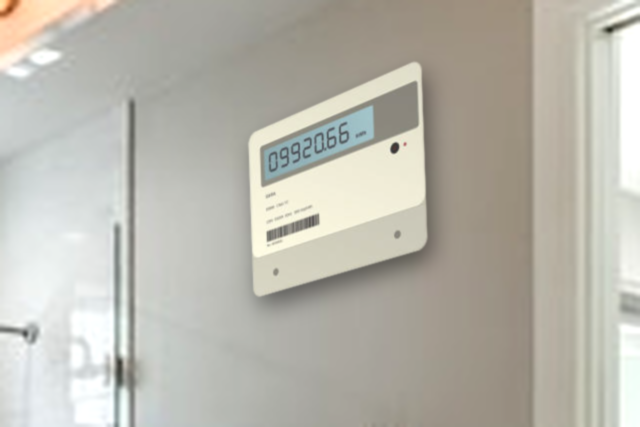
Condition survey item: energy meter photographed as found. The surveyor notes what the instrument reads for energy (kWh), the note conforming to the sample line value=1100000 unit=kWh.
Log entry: value=9920.66 unit=kWh
